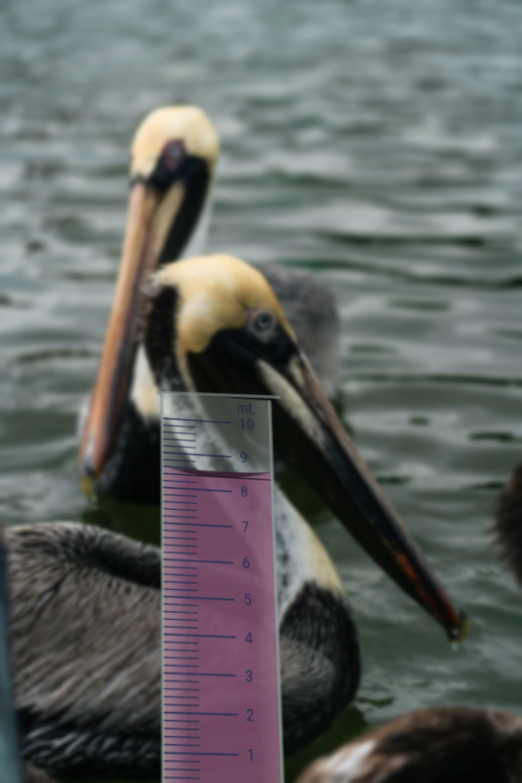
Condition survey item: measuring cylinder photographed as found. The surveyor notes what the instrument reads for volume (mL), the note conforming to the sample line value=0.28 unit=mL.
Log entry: value=8.4 unit=mL
